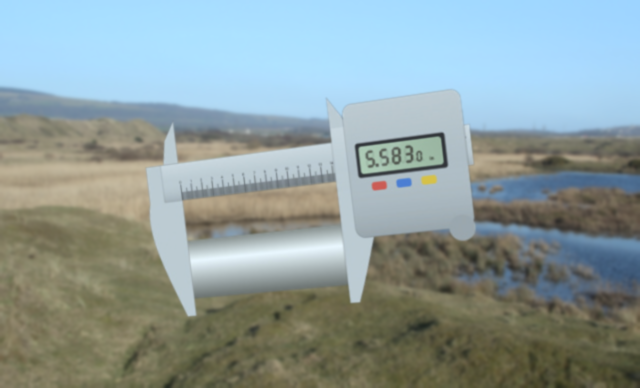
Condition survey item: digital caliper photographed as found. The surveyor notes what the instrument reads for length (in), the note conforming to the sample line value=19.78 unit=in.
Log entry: value=5.5830 unit=in
